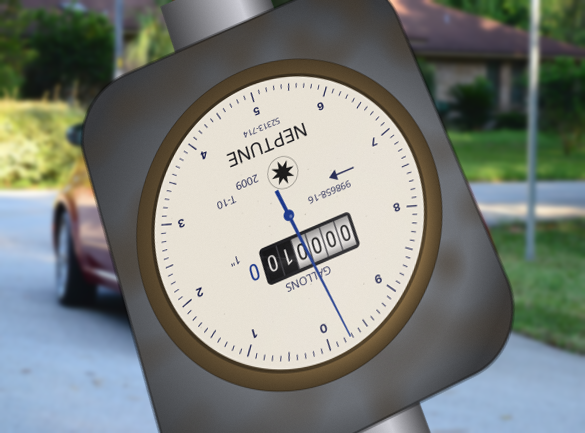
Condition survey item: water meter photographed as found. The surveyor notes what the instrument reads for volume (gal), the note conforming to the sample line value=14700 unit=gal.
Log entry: value=99.7 unit=gal
